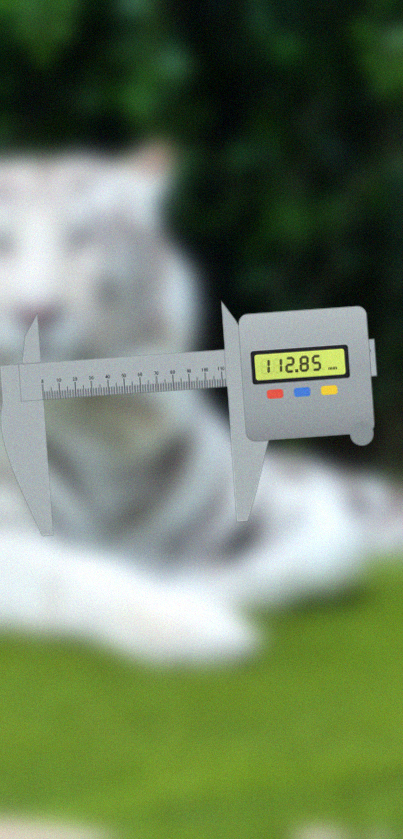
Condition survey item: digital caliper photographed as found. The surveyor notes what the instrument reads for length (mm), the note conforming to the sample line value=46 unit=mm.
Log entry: value=112.85 unit=mm
